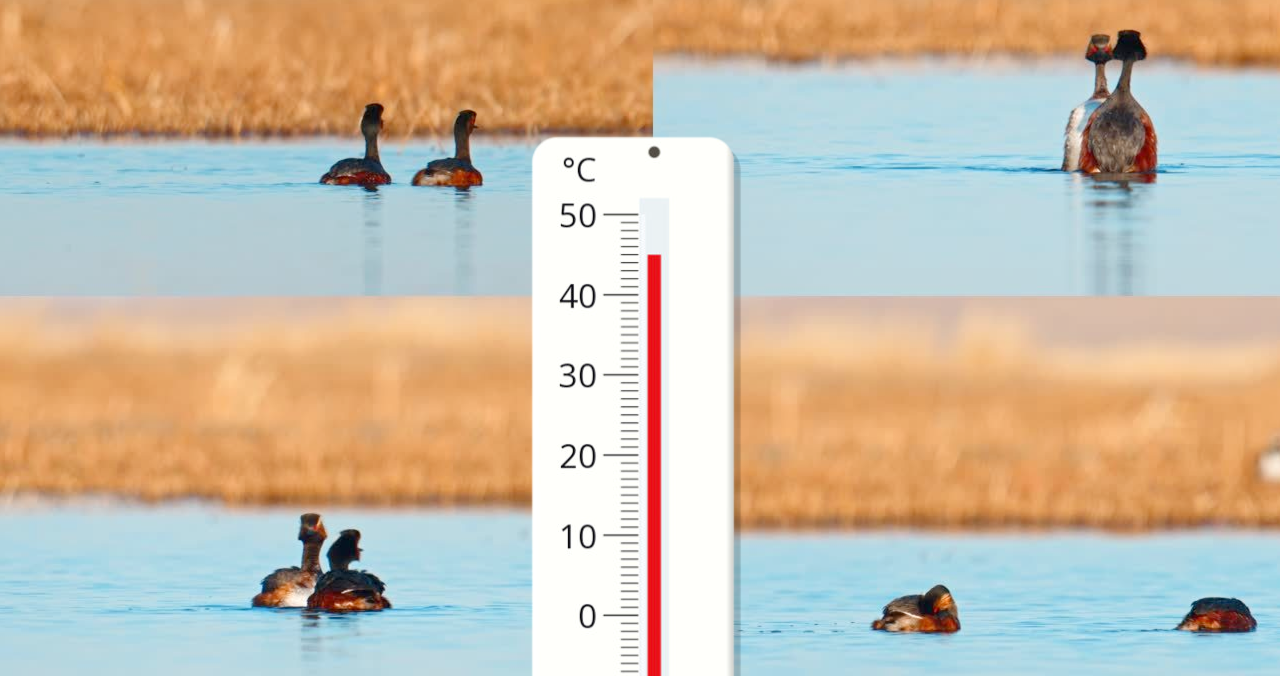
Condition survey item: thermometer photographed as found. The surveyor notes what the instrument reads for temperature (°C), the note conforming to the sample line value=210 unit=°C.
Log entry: value=45 unit=°C
